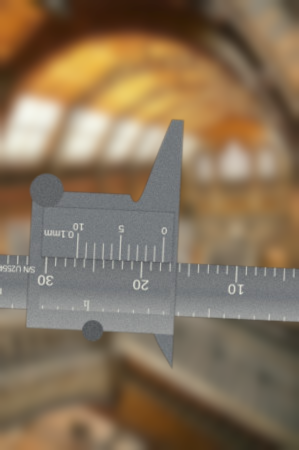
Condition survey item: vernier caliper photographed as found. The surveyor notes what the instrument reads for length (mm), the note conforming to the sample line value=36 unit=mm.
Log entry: value=17.8 unit=mm
